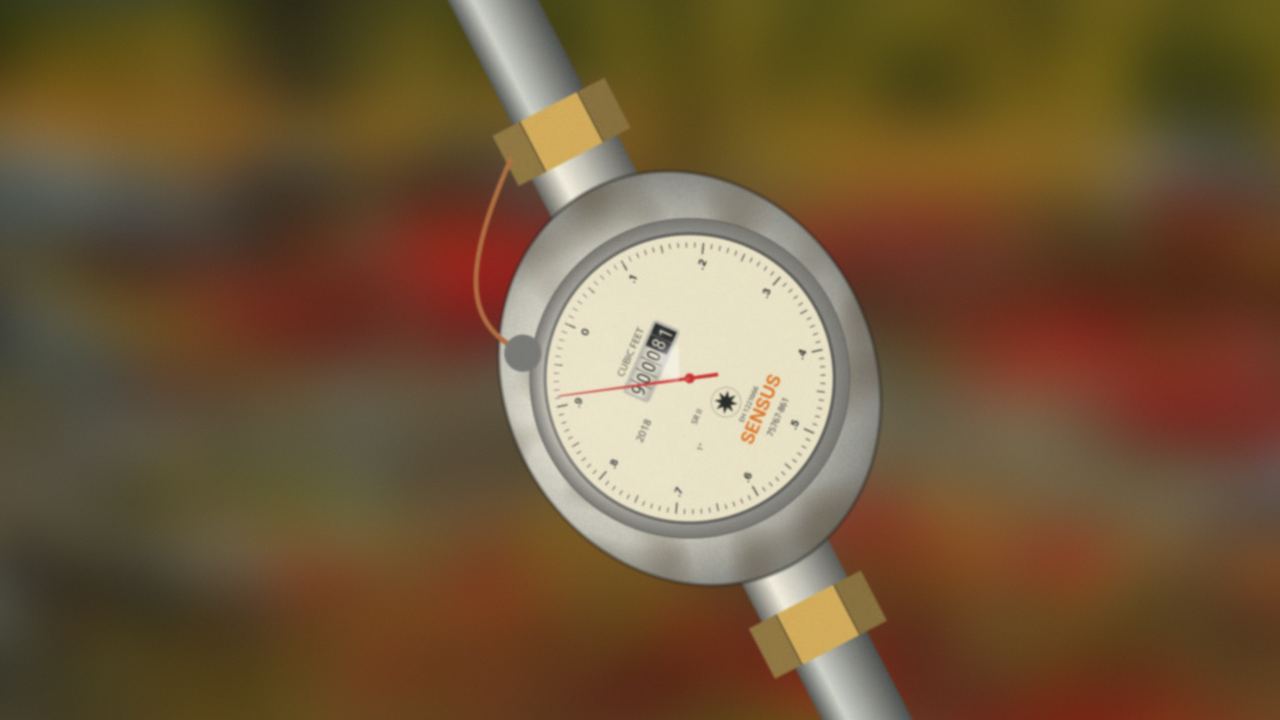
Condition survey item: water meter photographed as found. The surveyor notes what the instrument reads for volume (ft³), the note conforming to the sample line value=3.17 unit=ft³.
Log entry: value=900080.91 unit=ft³
